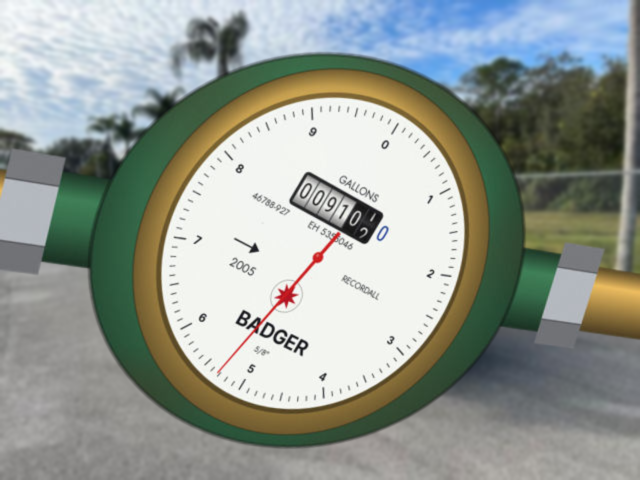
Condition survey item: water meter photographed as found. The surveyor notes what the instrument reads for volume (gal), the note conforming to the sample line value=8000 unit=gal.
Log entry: value=91015.3 unit=gal
